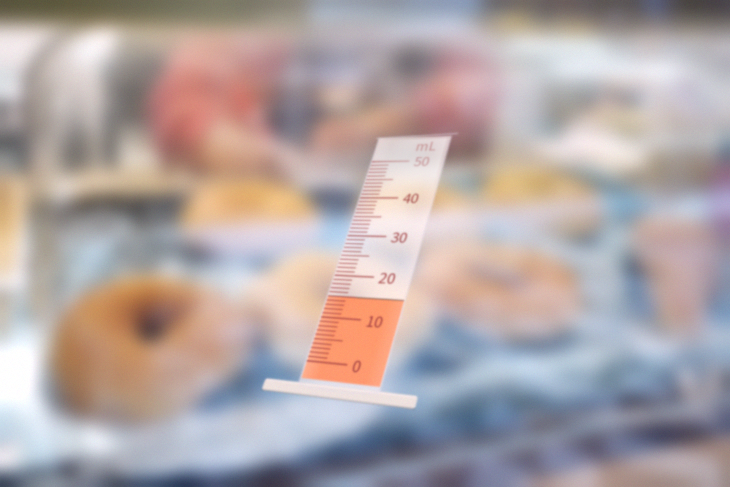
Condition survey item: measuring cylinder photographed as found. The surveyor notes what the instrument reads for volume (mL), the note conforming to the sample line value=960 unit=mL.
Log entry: value=15 unit=mL
